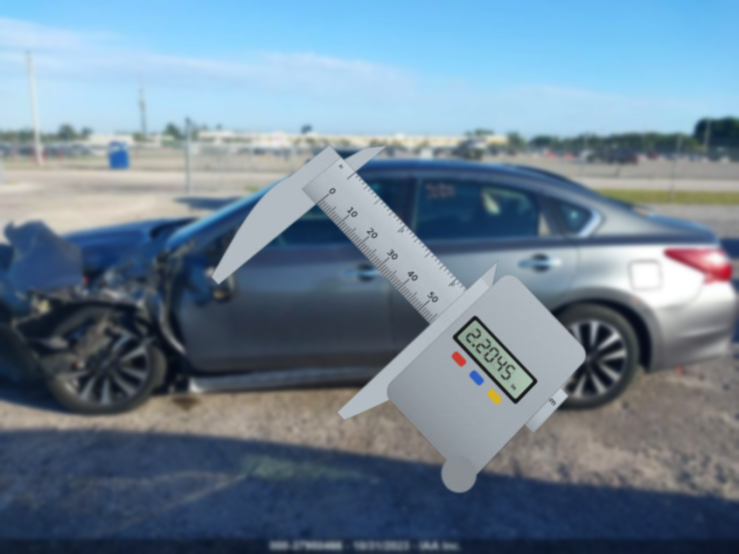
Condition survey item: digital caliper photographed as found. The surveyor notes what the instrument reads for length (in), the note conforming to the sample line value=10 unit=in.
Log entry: value=2.2045 unit=in
